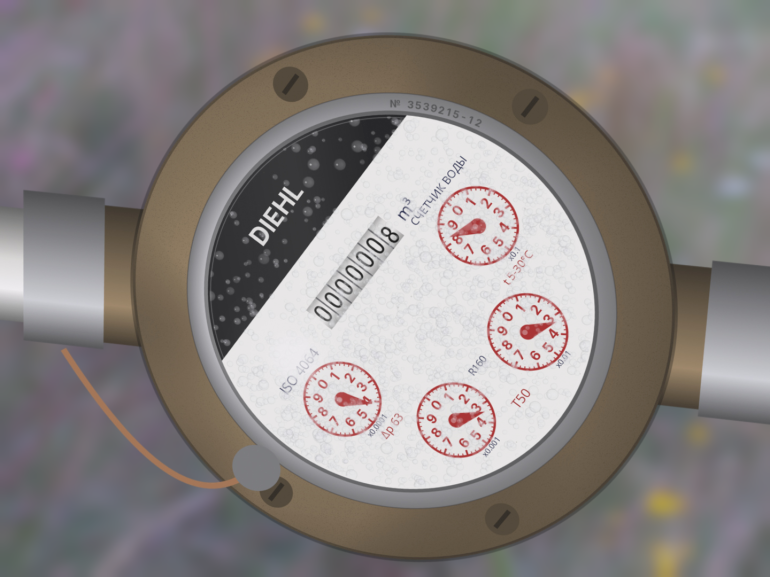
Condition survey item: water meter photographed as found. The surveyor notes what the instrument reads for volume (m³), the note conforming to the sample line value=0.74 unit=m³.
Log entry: value=7.8334 unit=m³
